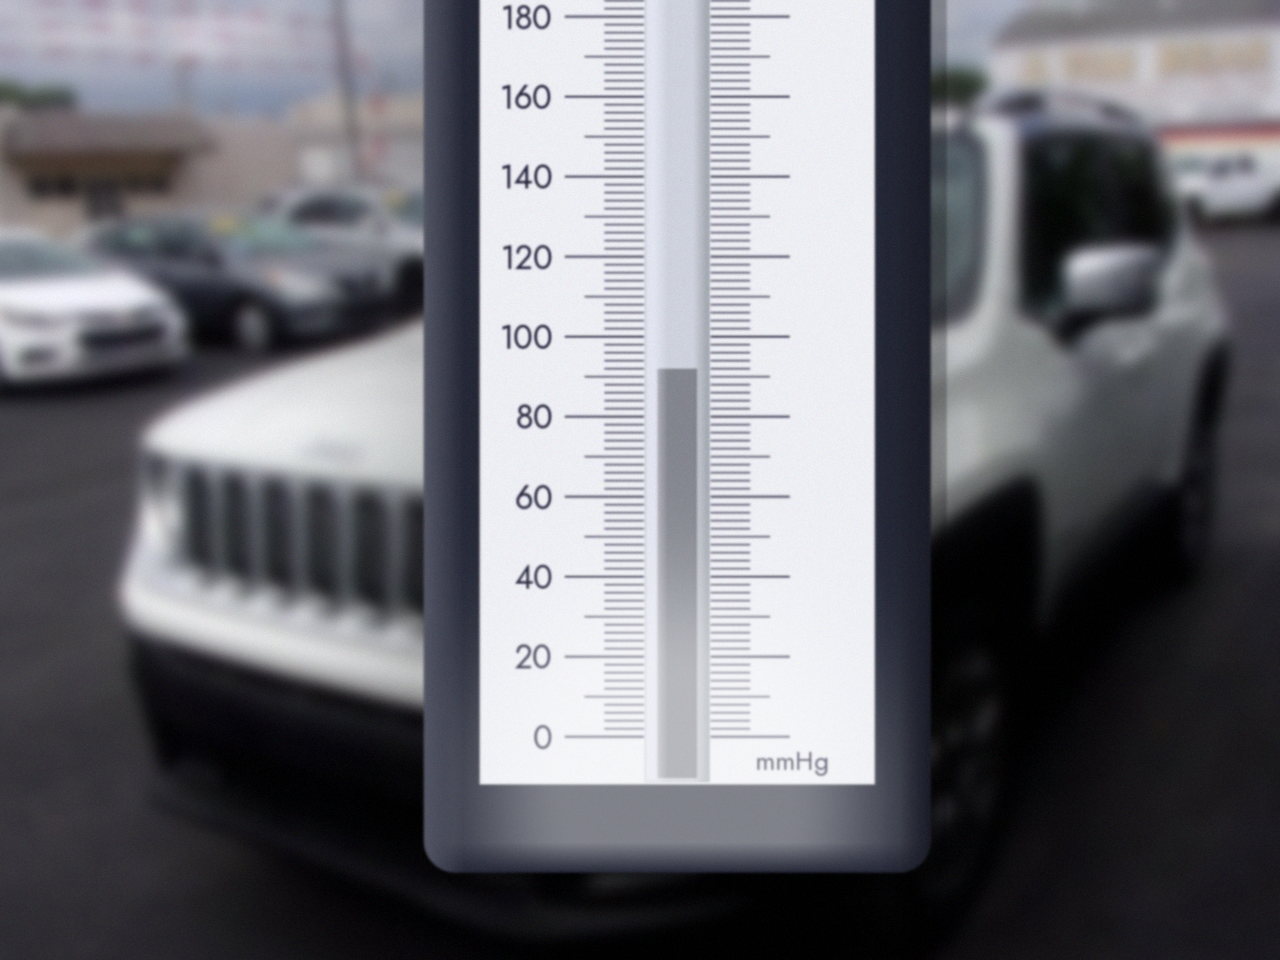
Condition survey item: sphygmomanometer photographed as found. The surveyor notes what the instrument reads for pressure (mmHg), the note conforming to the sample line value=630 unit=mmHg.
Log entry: value=92 unit=mmHg
